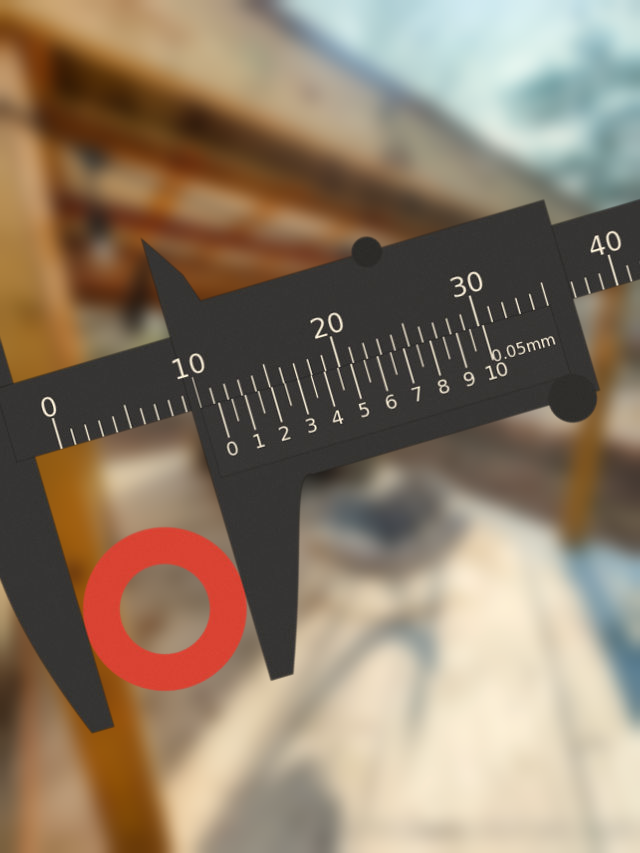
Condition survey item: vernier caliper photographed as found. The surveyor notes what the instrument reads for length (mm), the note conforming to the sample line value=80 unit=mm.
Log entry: value=11.3 unit=mm
